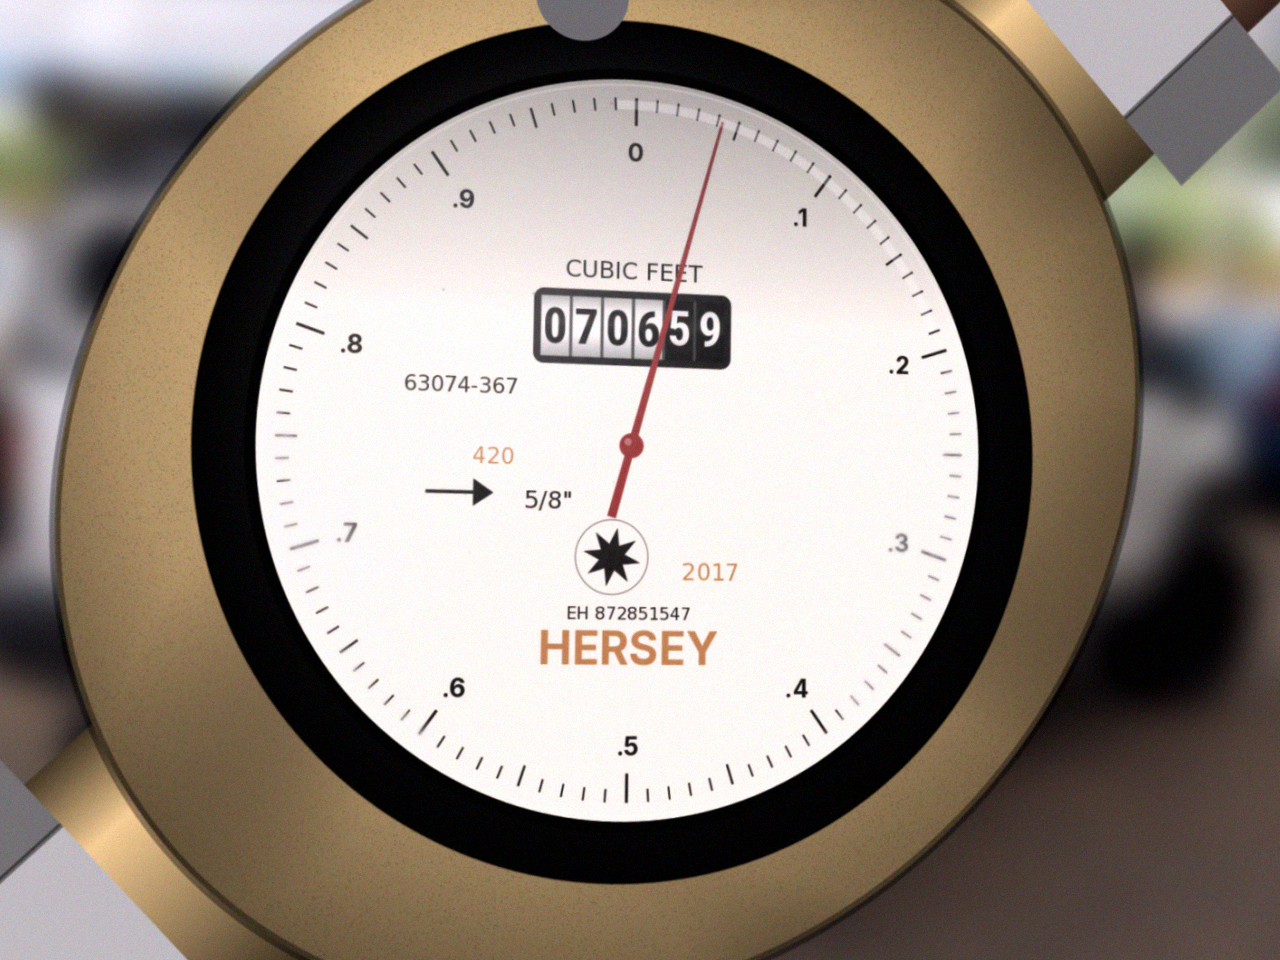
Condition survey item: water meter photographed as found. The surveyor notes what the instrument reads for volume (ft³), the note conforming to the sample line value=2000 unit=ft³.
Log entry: value=70659.04 unit=ft³
